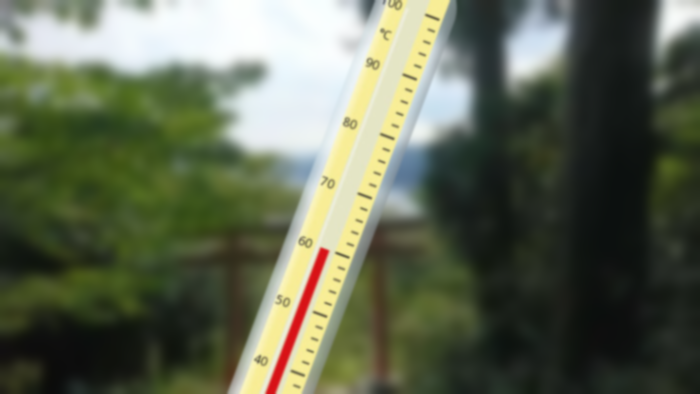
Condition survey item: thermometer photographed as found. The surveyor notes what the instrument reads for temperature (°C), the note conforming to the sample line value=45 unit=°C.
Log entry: value=60 unit=°C
